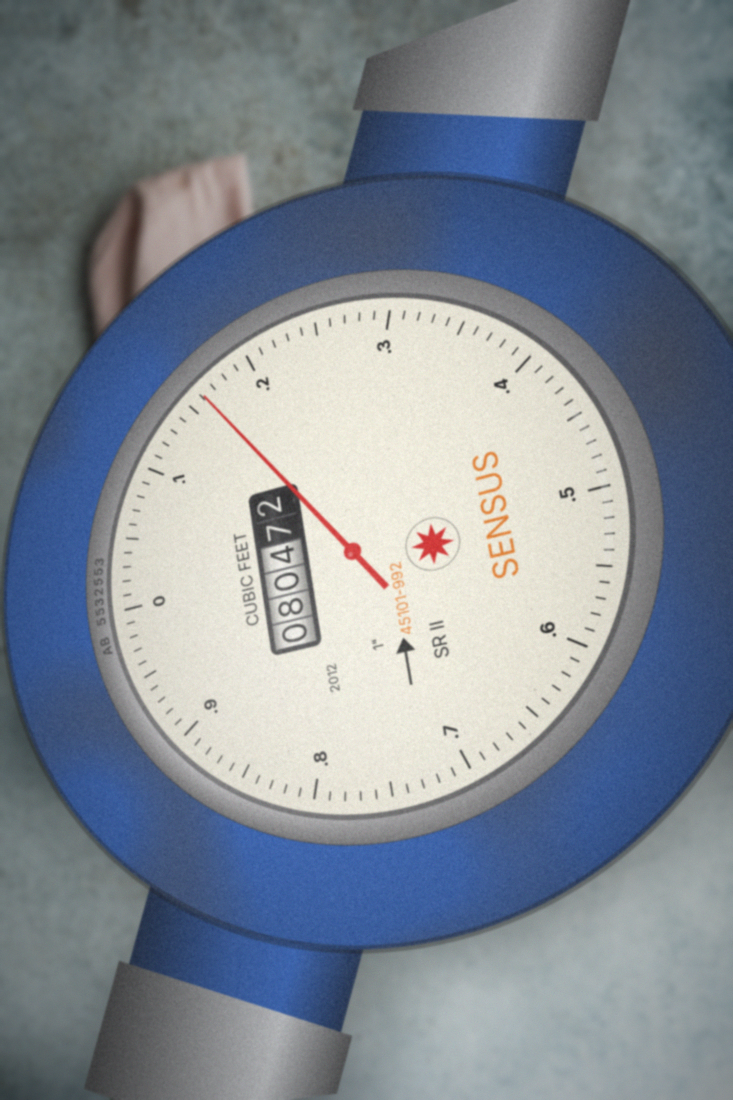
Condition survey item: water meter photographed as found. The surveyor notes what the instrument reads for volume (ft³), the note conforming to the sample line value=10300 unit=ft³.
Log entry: value=80472.16 unit=ft³
